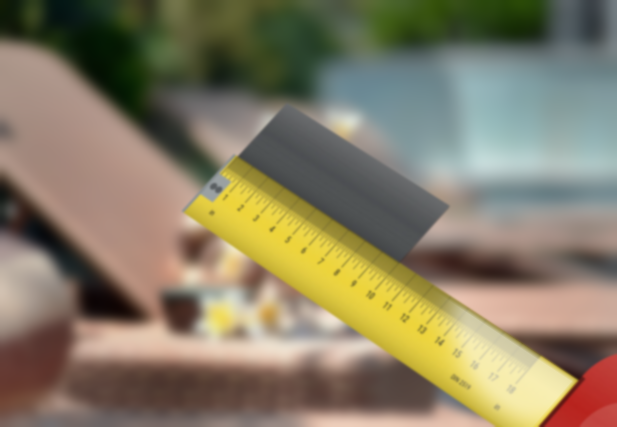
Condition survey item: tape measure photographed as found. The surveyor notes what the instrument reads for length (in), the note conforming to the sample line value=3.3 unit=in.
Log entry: value=10 unit=in
